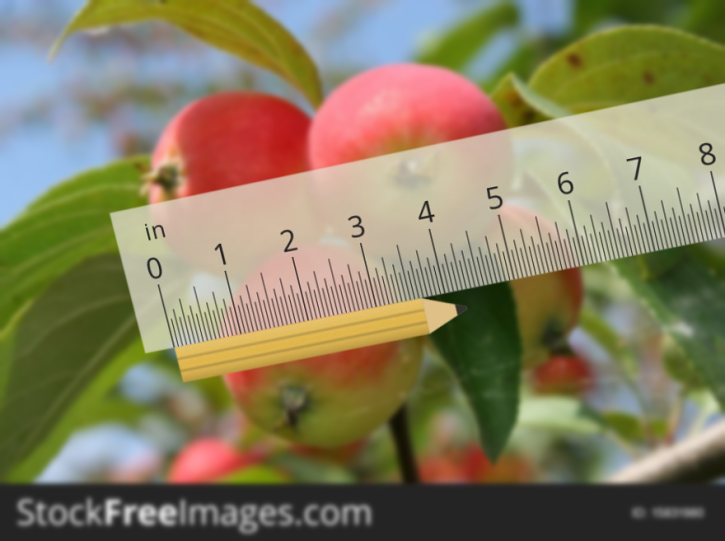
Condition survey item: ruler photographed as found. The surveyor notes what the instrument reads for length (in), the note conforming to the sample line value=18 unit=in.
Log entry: value=4.25 unit=in
